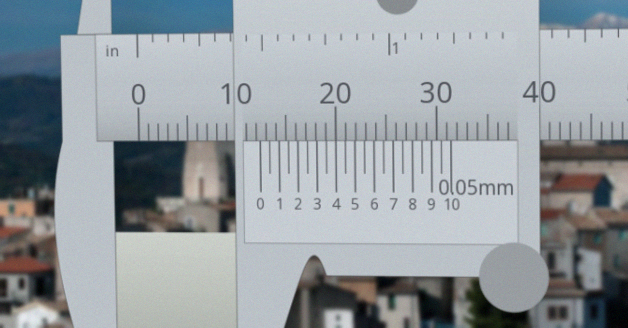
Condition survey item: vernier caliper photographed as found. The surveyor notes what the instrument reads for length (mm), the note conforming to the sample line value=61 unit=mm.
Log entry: value=12.4 unit=mm
